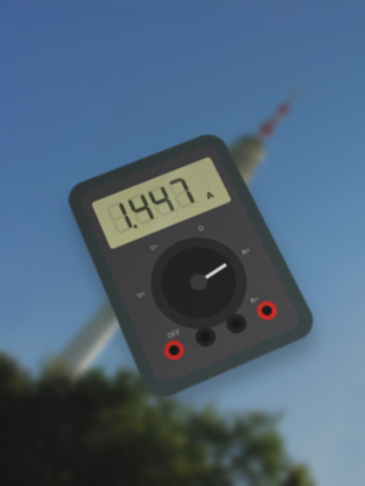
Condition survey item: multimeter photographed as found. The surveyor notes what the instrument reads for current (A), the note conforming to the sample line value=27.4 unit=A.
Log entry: value=1.447 unit=A
